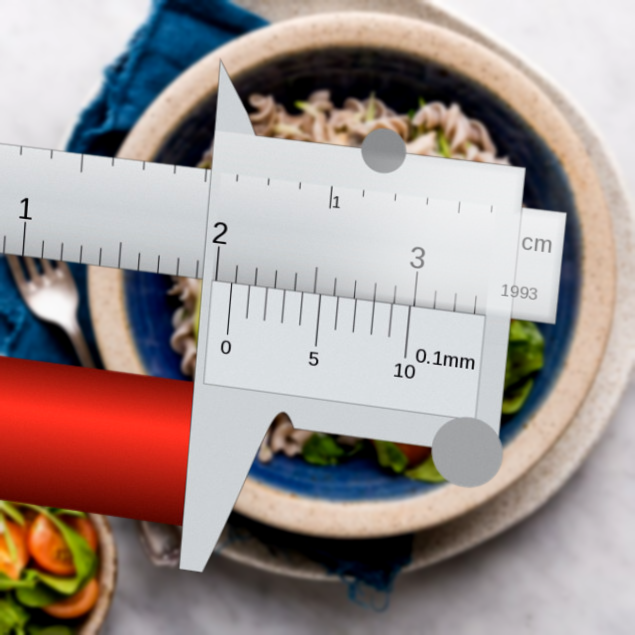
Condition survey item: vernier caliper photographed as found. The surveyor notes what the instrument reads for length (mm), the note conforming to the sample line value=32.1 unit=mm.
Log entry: value=20.8 unit=mm
